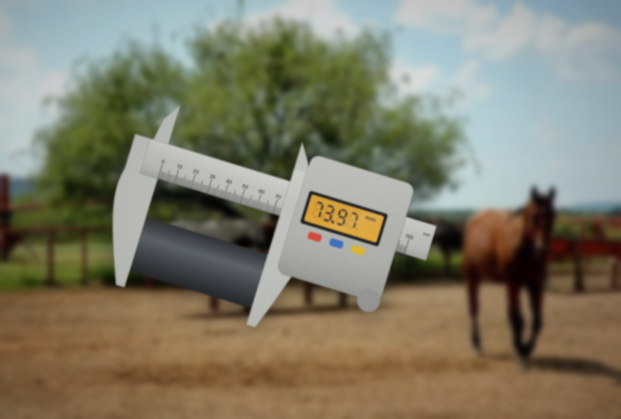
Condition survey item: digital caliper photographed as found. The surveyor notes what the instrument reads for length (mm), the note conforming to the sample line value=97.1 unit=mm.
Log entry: value=73.97 unit=mm
